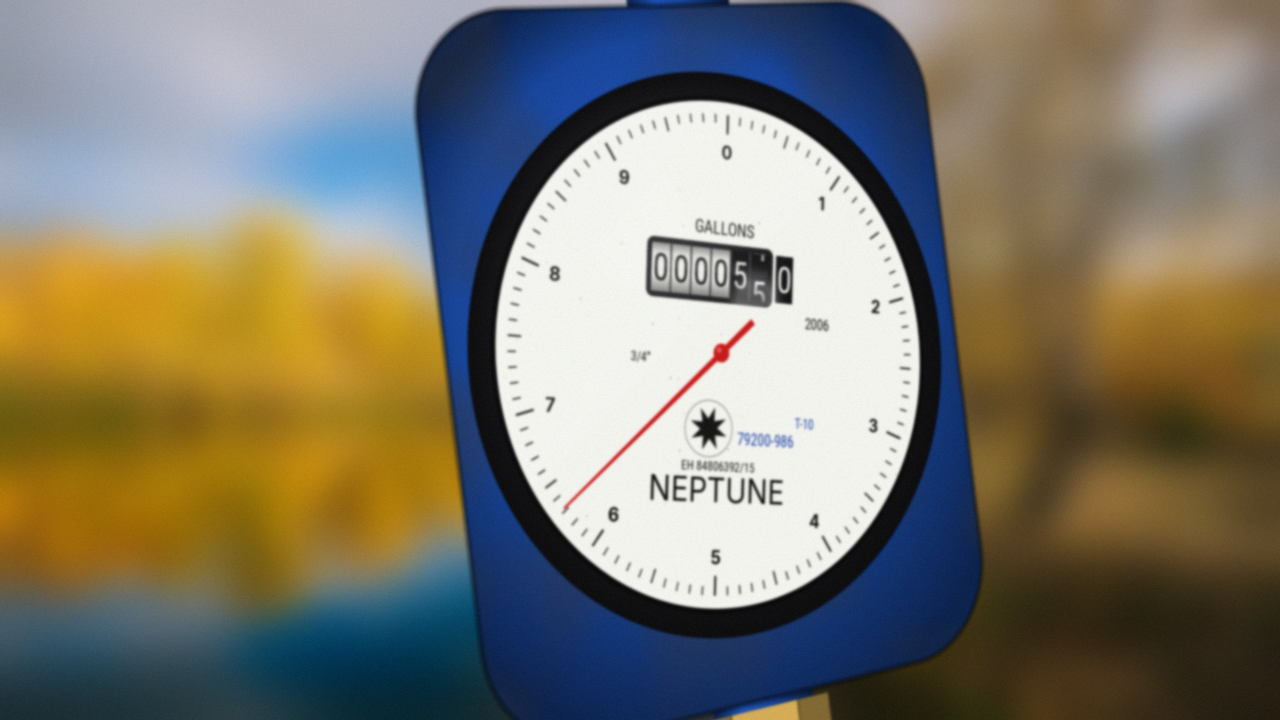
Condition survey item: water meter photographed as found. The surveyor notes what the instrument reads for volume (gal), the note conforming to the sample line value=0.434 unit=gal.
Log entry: value=546.3 unit=gal
